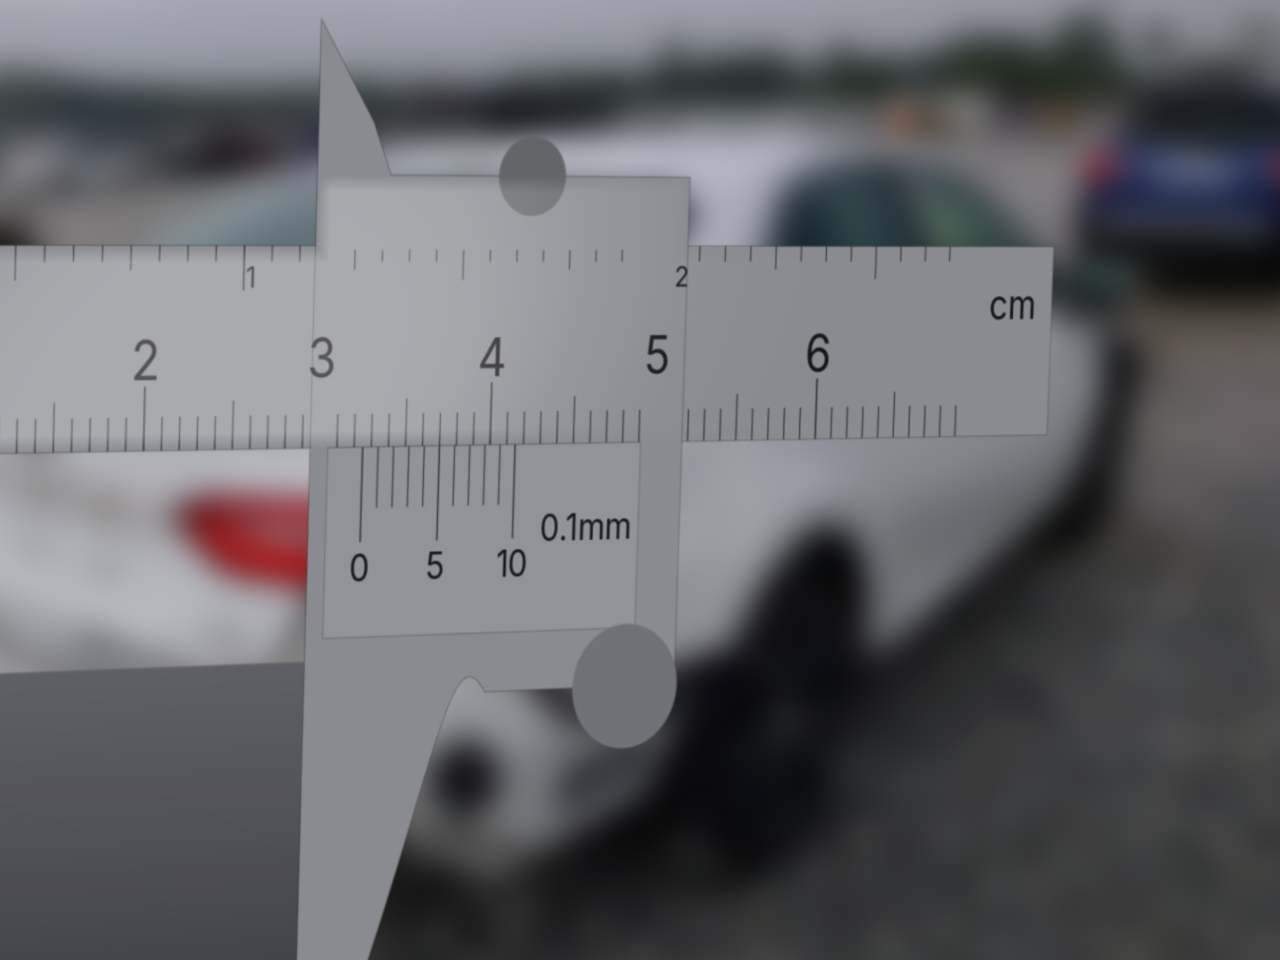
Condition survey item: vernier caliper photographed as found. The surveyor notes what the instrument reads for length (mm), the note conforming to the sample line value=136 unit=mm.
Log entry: value=32.5 unit=mm
